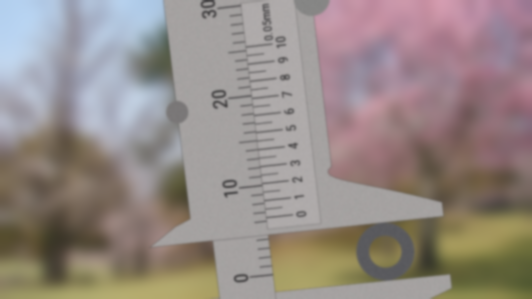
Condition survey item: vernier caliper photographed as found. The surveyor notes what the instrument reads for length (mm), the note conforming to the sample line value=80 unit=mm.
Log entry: value=6.4 unit=mm
